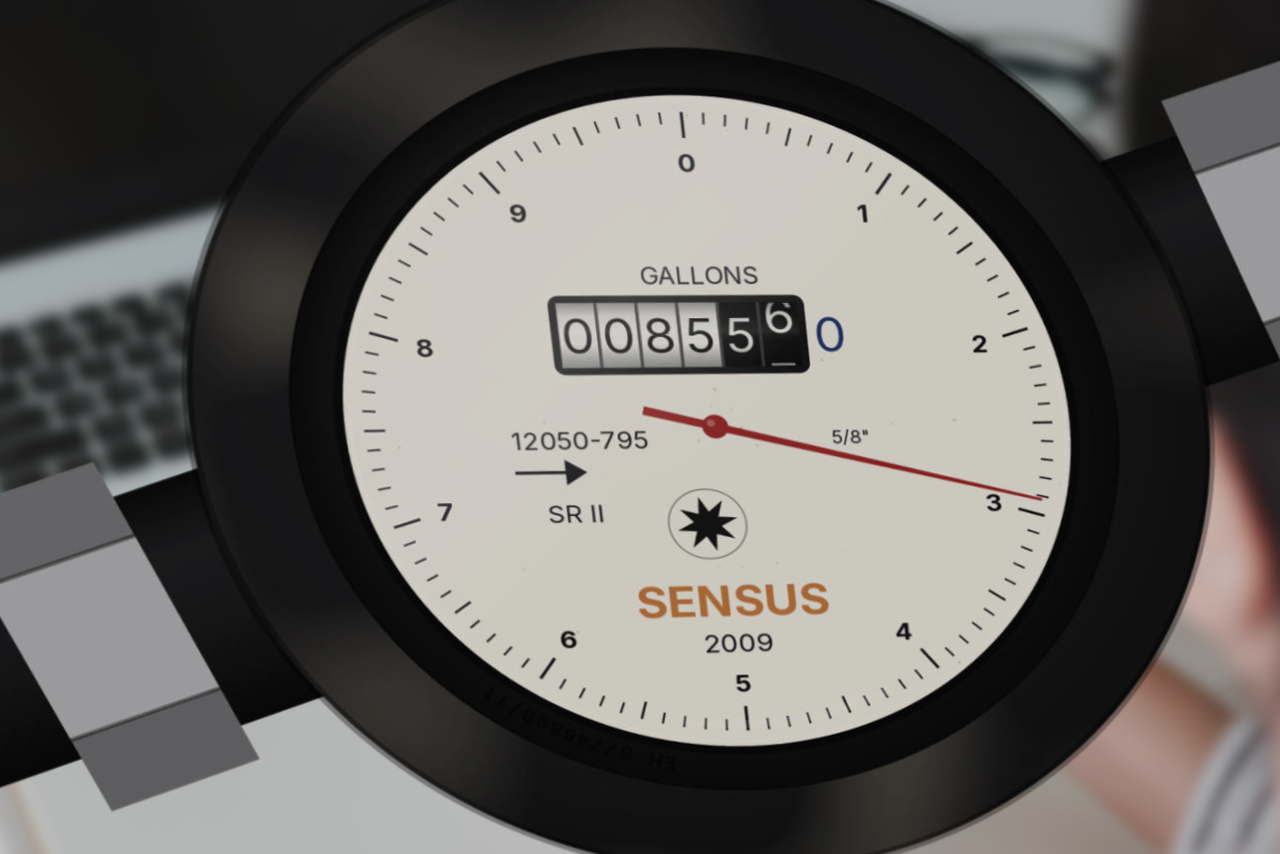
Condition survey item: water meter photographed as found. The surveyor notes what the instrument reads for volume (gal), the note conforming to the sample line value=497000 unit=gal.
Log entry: value=85562.9 unit=gal
